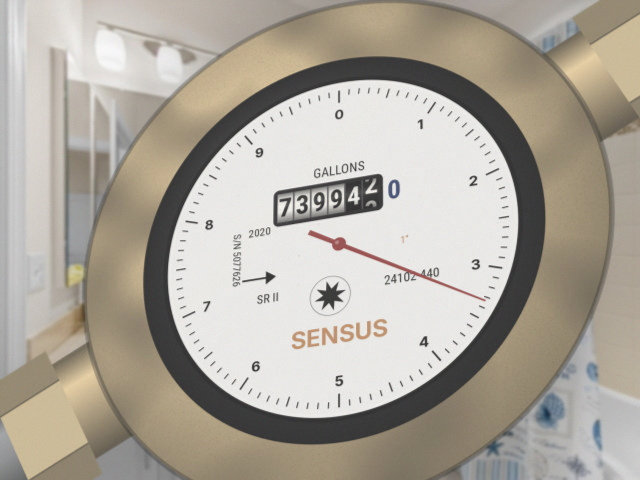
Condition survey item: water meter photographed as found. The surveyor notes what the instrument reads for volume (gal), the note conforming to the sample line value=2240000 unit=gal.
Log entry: value=7399423.3 unit=gal
